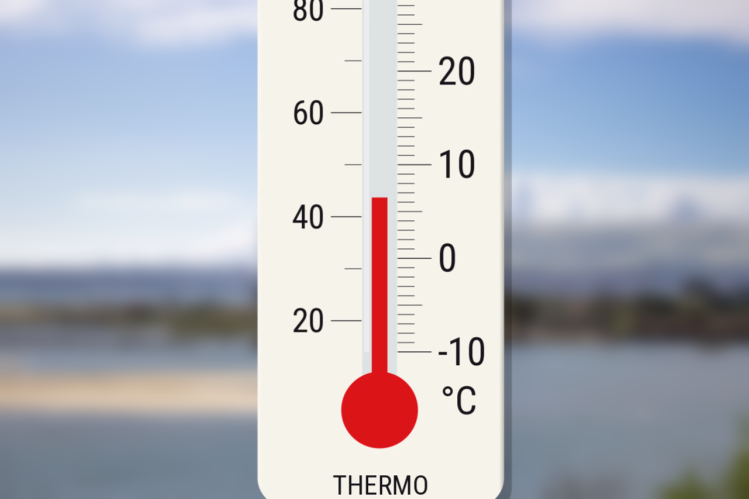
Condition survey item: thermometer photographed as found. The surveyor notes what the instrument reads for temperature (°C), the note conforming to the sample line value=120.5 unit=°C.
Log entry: value=6.5 unit=°C
